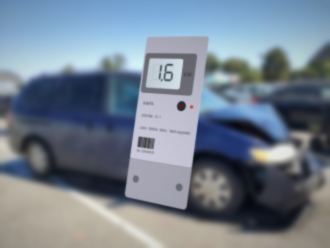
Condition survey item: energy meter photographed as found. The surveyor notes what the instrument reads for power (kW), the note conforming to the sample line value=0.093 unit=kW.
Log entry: value=1.6 unit=kW
